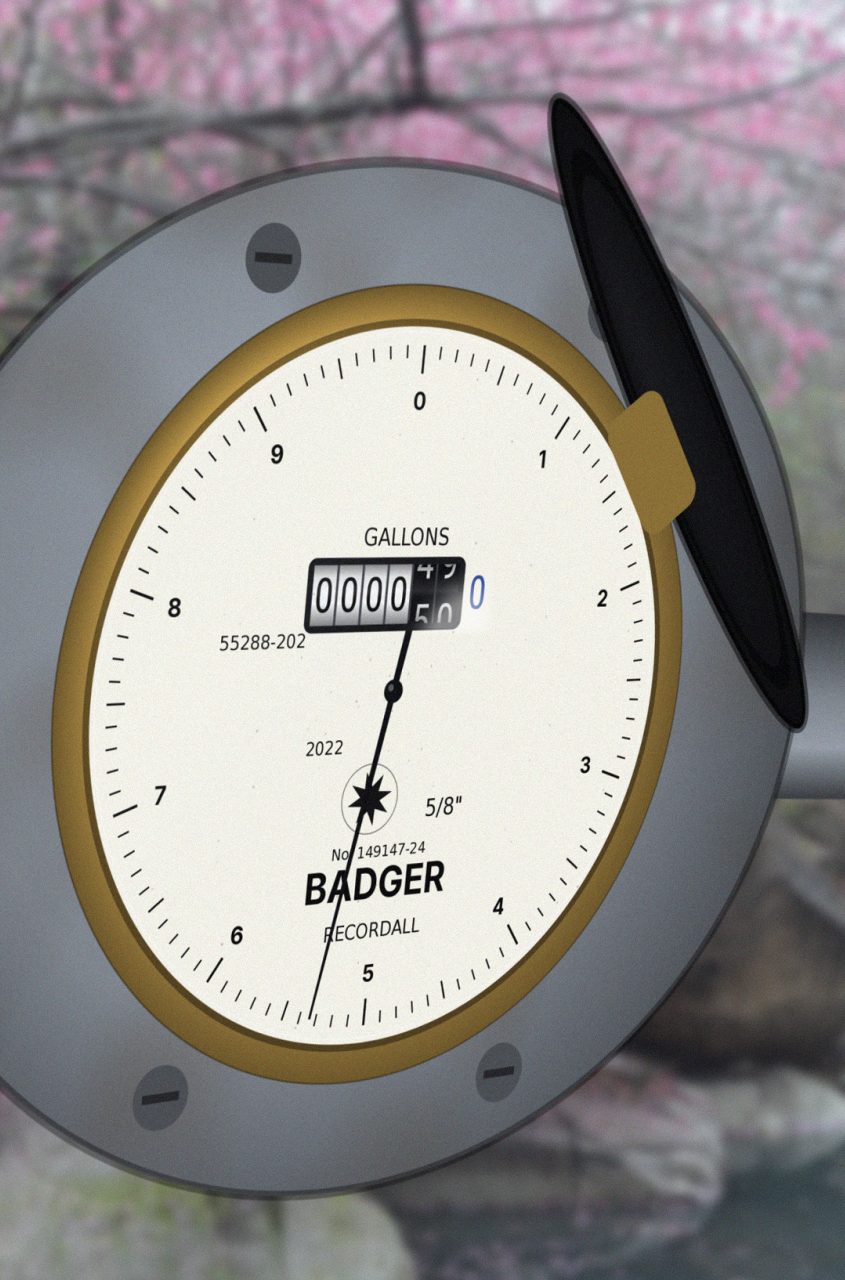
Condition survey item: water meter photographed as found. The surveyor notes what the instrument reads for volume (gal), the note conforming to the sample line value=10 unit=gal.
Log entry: value=495.3 unit=gal
